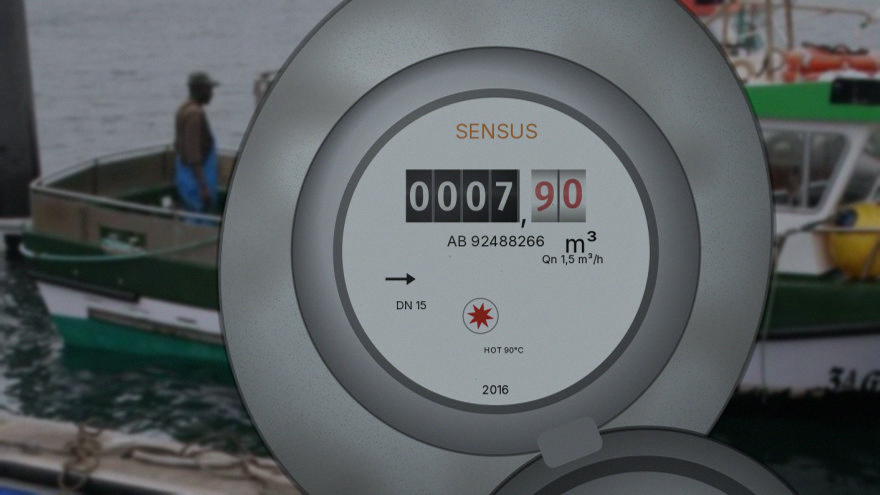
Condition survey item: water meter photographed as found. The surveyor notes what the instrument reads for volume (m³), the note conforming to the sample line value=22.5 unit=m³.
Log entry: value=7.90 unit=m³
